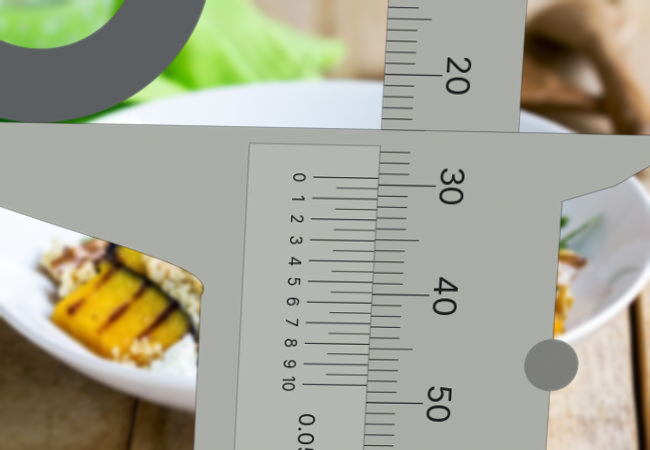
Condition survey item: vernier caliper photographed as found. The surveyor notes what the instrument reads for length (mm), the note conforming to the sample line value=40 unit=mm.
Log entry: value=29.4 unit=mm
